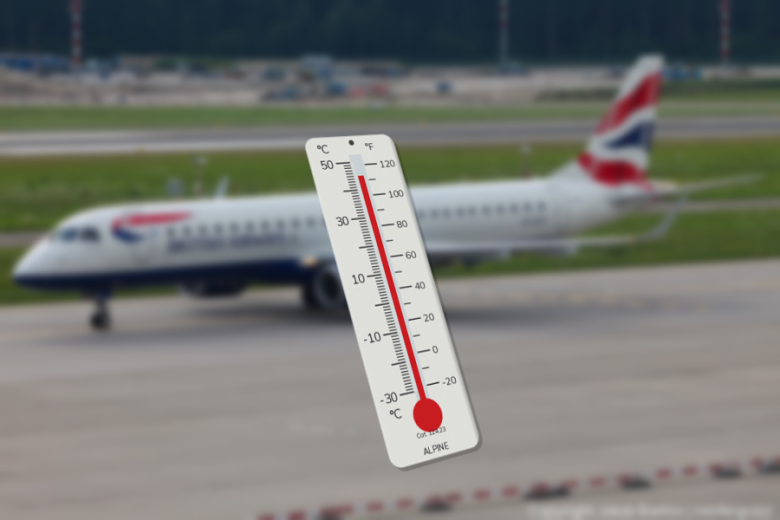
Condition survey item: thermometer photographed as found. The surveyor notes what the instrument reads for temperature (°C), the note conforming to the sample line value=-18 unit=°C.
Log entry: value=45 unit=°C
